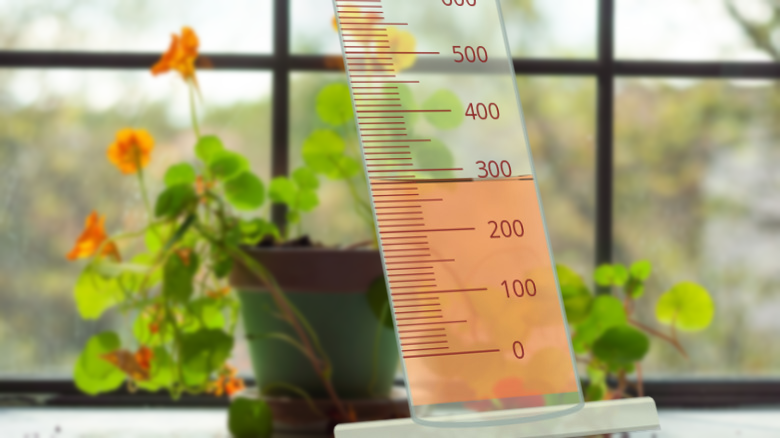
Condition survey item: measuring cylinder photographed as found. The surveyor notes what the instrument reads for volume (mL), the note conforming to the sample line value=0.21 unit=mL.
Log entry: value=280 unit=mL
